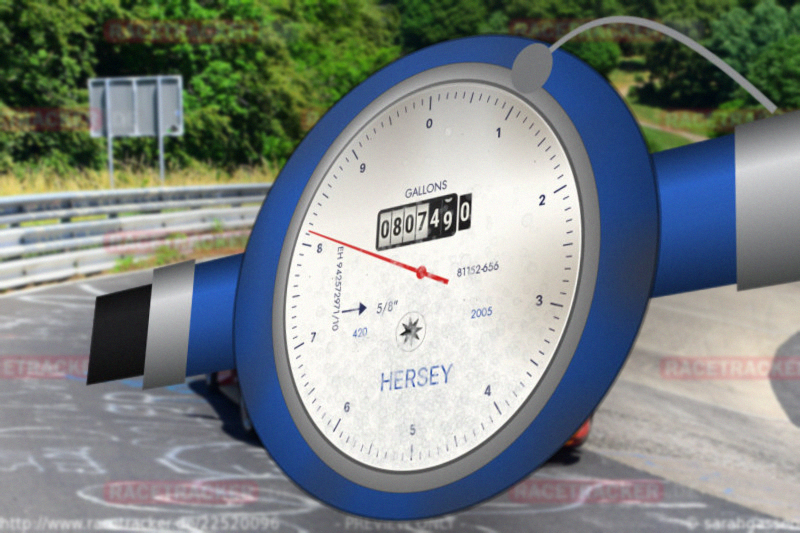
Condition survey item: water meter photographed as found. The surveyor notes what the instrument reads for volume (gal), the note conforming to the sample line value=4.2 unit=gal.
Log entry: value=807488.1 unit=gal
